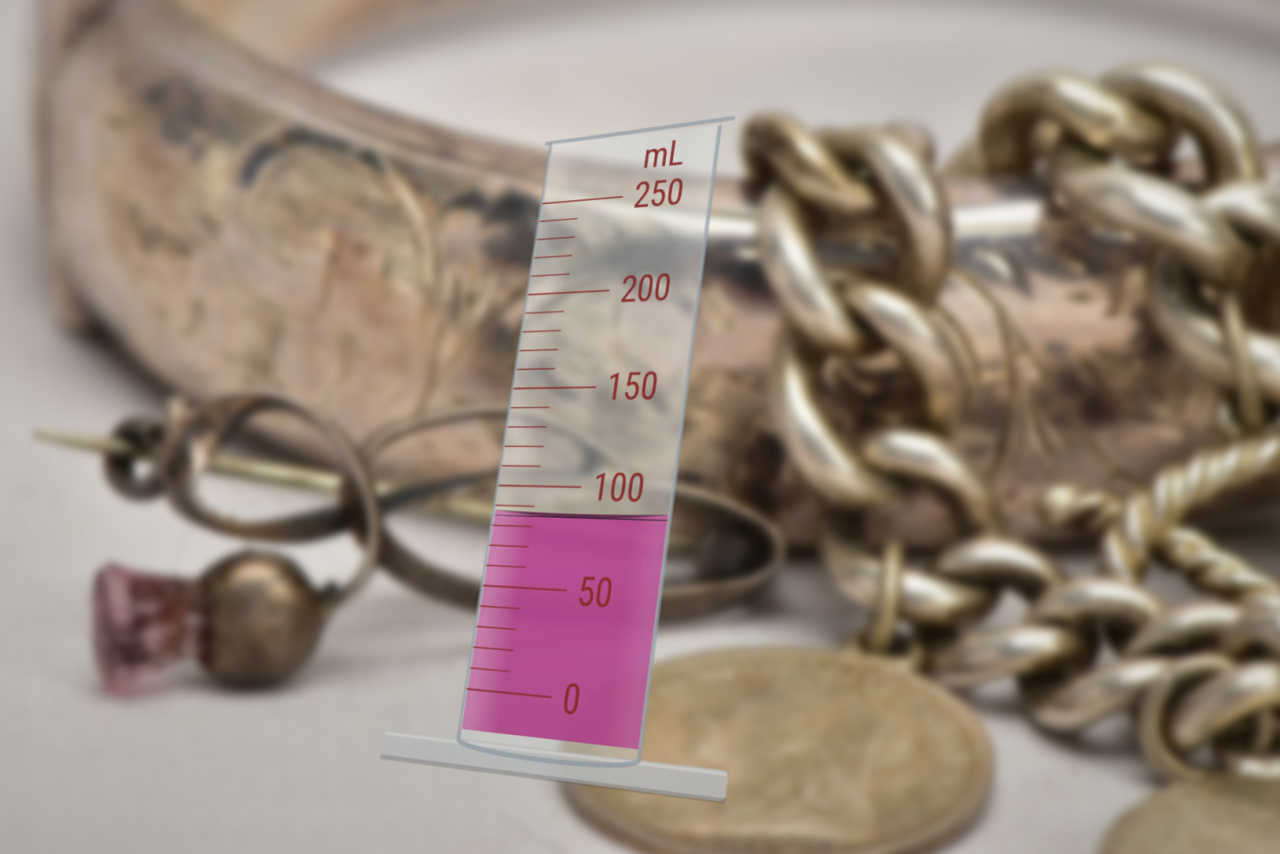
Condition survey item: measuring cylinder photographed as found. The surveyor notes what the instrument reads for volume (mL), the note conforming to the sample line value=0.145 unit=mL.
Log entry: value=85 unit=mL
